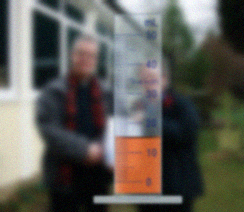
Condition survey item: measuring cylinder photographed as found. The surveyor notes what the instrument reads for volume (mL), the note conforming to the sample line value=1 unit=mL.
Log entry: value=15 unit=mL
